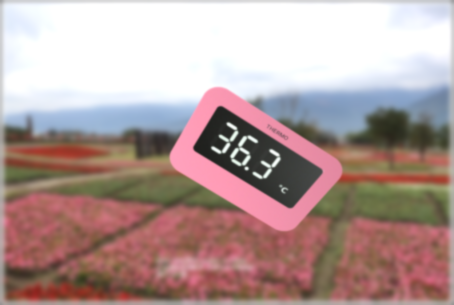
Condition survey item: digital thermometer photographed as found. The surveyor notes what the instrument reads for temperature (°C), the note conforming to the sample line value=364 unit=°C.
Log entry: value=36.3 unit=°C
